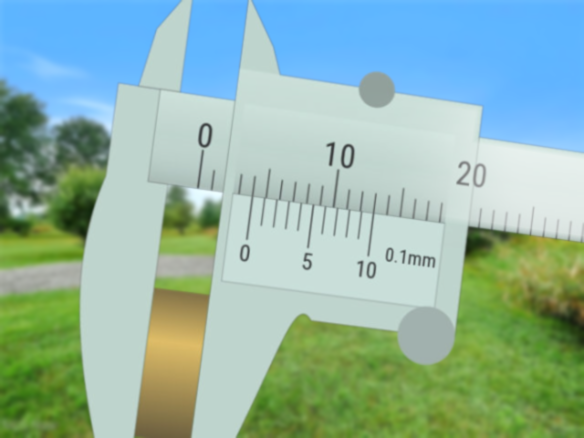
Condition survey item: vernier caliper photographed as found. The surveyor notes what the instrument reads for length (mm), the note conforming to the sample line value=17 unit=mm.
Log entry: value=4.0 unit=mm
